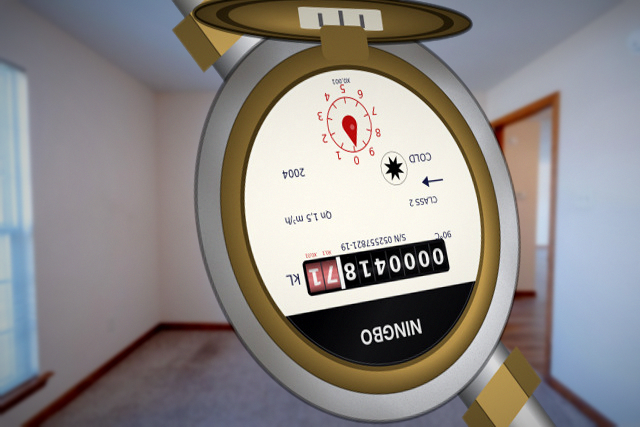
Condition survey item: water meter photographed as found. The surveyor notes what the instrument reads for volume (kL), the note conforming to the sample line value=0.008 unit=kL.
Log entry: value=418.709 unit=kL
